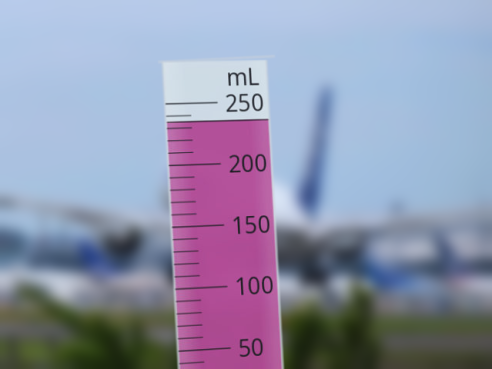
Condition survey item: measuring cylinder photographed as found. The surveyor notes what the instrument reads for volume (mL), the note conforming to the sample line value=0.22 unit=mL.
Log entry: value=235 unit=mL
